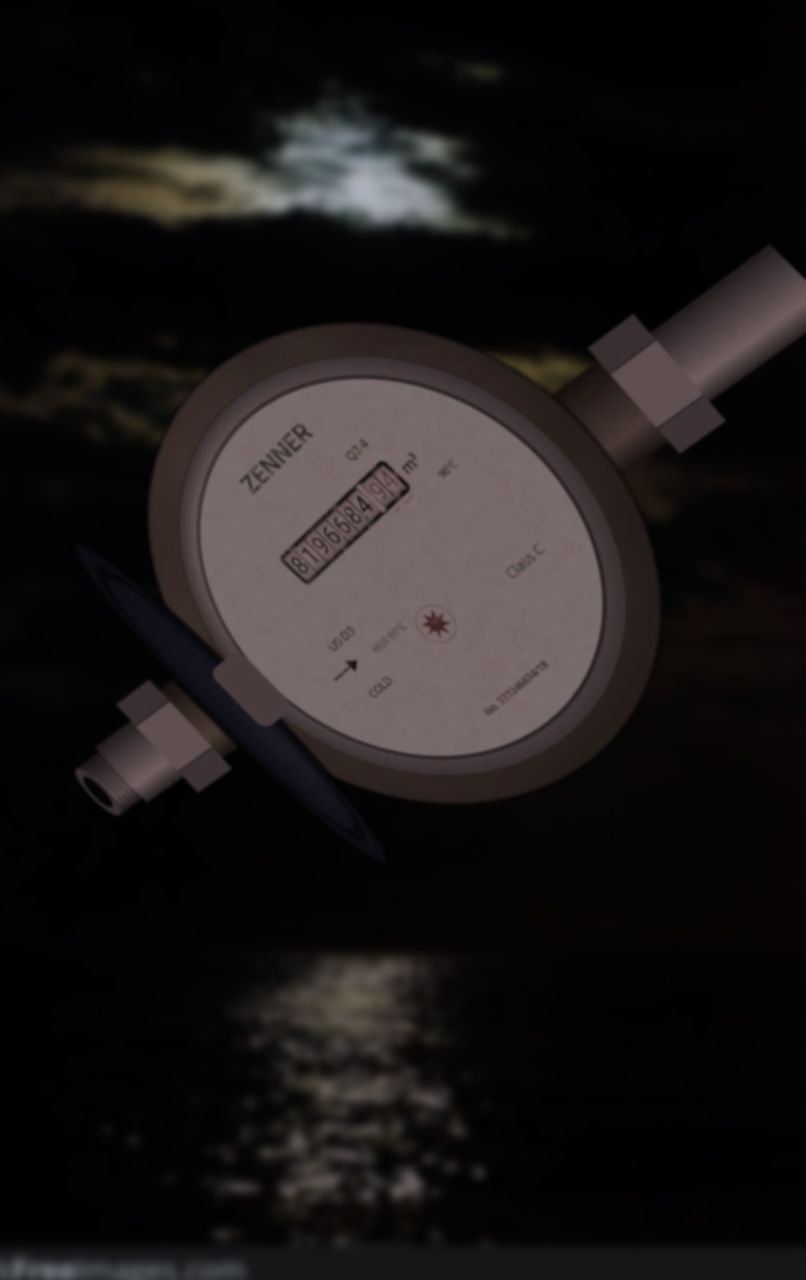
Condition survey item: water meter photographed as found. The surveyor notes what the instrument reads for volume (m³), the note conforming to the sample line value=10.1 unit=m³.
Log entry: value=8196684.94 unit=m³
